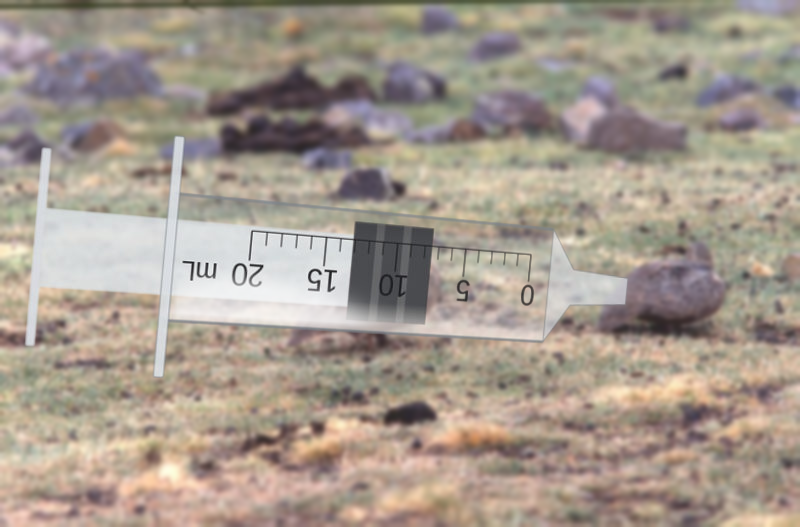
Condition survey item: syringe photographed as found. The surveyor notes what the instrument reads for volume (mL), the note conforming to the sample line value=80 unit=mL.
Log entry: value=7.5 unit=mL
